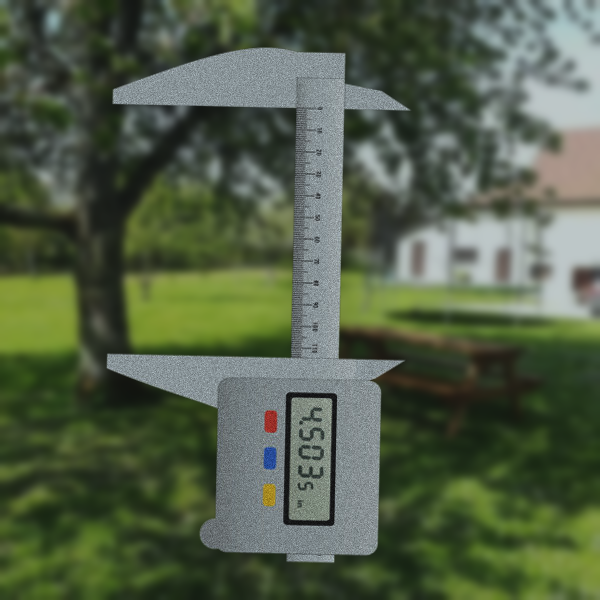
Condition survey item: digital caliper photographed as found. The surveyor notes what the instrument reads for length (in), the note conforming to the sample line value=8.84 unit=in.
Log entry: value=4.5035 unit=in
